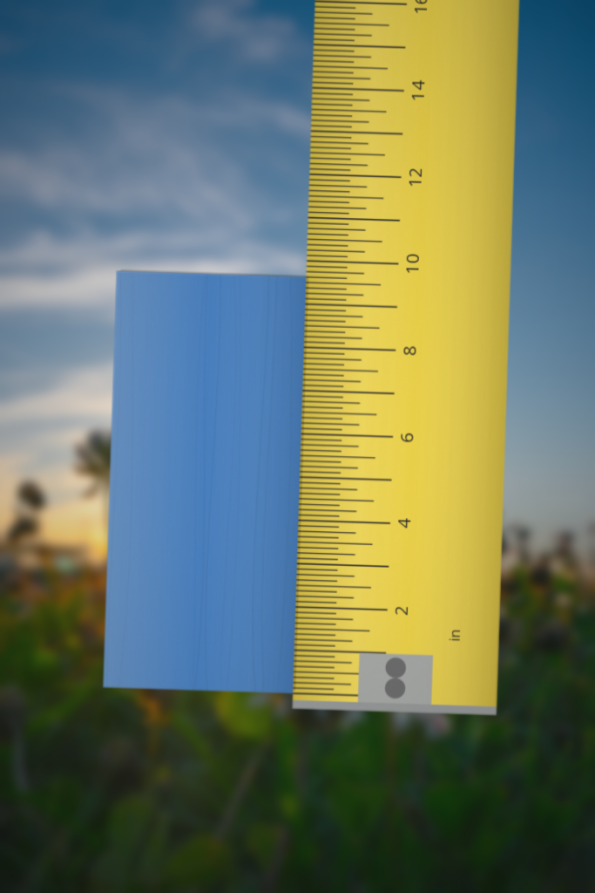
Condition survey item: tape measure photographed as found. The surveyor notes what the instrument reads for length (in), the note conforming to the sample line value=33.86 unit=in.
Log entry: value=9.625 unit=in
